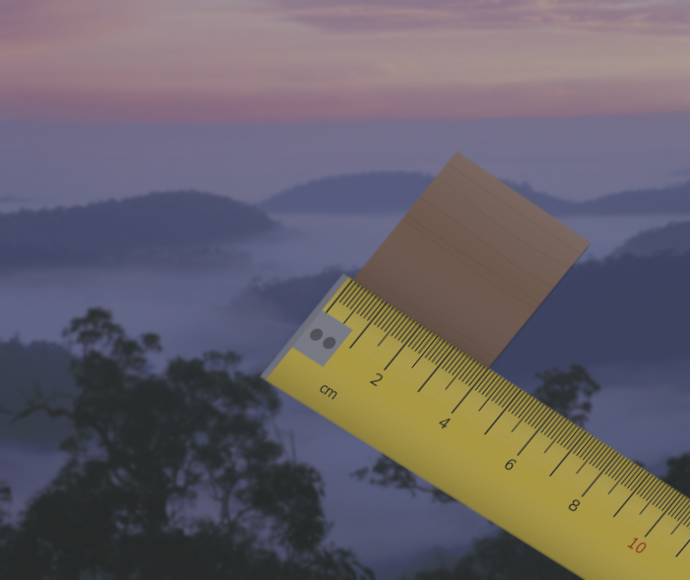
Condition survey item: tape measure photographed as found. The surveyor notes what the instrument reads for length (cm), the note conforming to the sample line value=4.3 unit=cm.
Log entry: value=4 unit=cm
